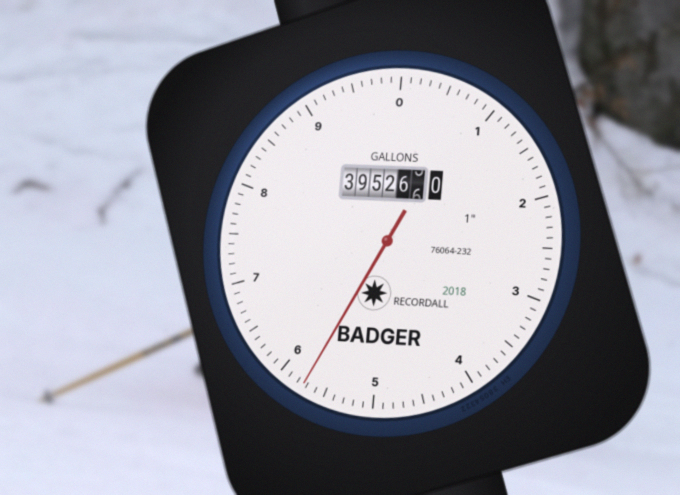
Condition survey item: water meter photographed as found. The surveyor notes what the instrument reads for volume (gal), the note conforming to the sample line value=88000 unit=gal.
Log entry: value=3952655.7 unit=gal
